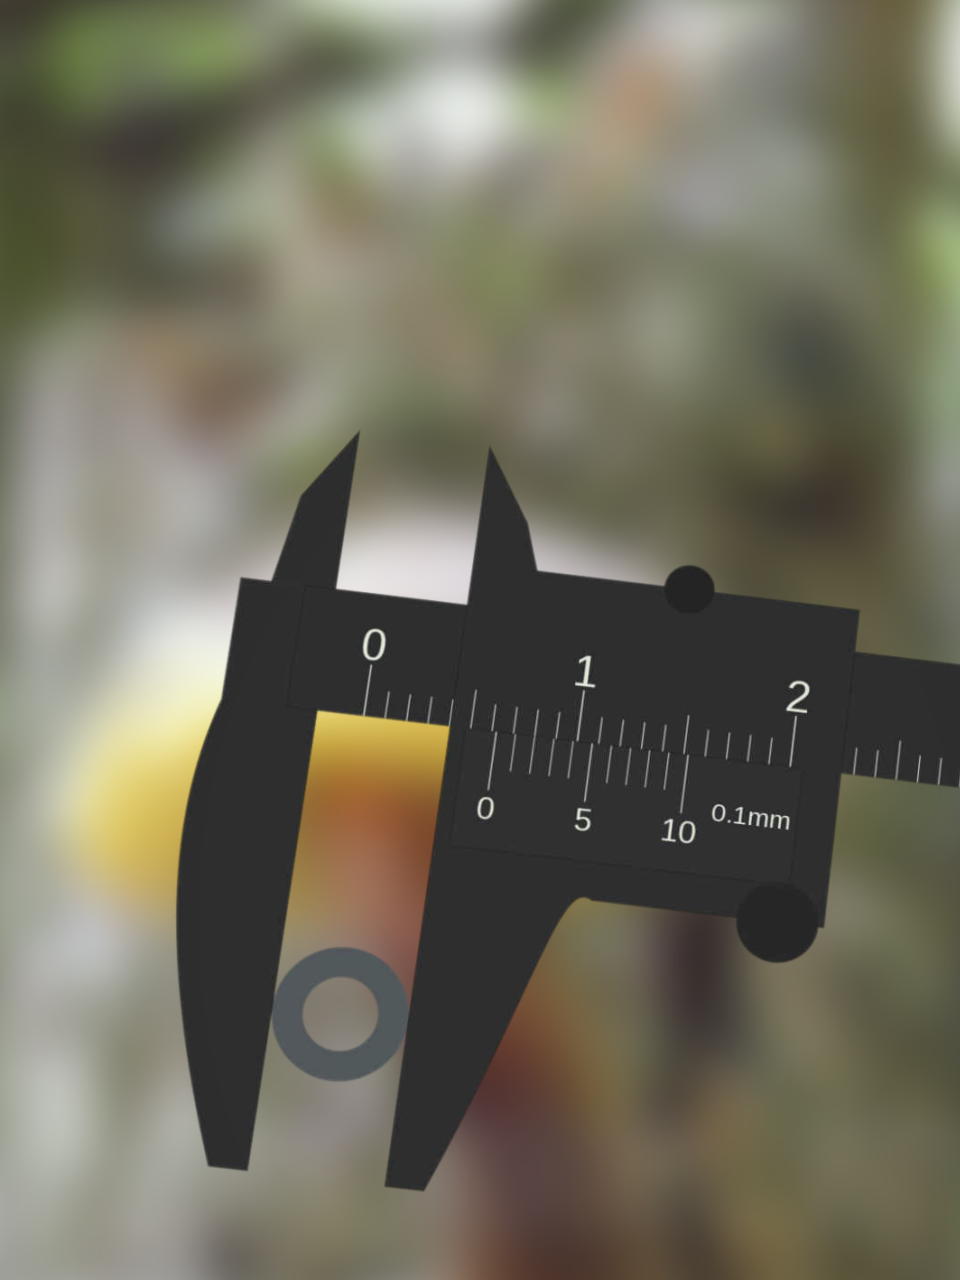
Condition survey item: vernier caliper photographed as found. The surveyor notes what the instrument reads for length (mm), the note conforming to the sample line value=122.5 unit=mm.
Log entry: value=6.2 unit=mm
